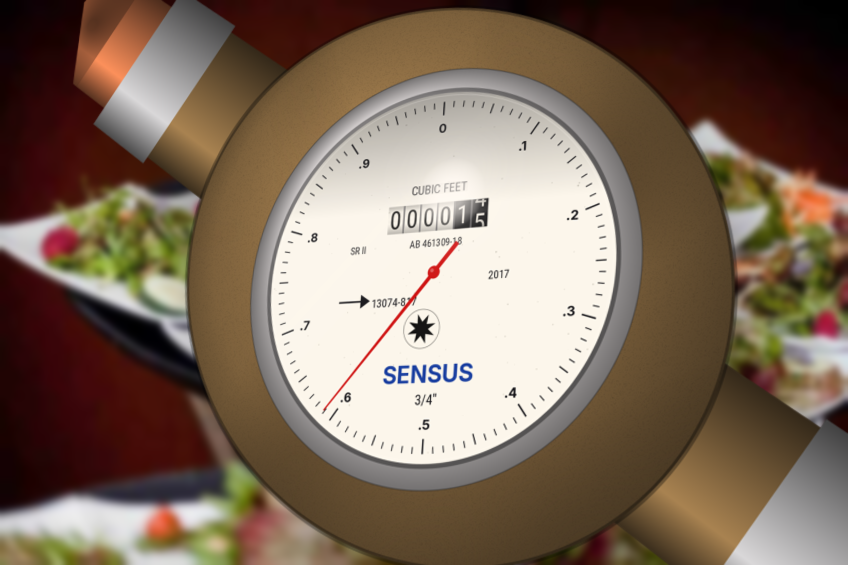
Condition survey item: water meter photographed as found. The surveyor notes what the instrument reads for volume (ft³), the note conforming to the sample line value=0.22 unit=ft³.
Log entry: value=14.61 unit=ft³
